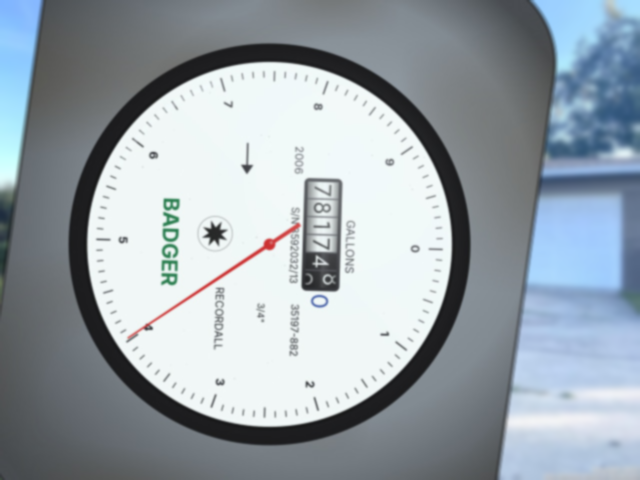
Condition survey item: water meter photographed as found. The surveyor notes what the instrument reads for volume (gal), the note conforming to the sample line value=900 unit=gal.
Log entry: value=7817484.0 unit=gal
